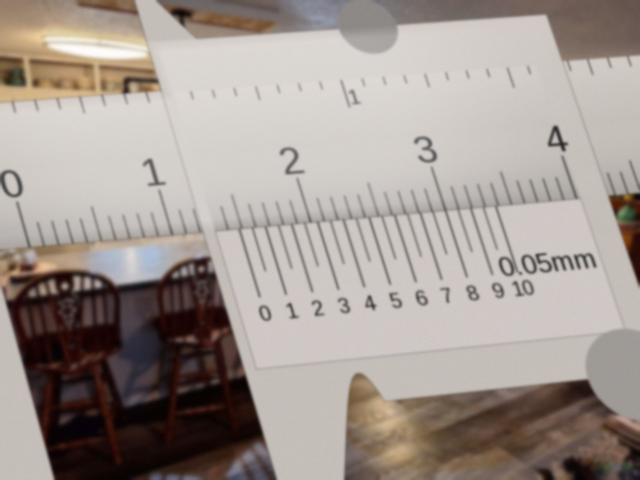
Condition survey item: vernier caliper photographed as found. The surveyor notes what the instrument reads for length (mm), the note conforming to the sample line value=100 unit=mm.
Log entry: value=14.8 unit=mm
